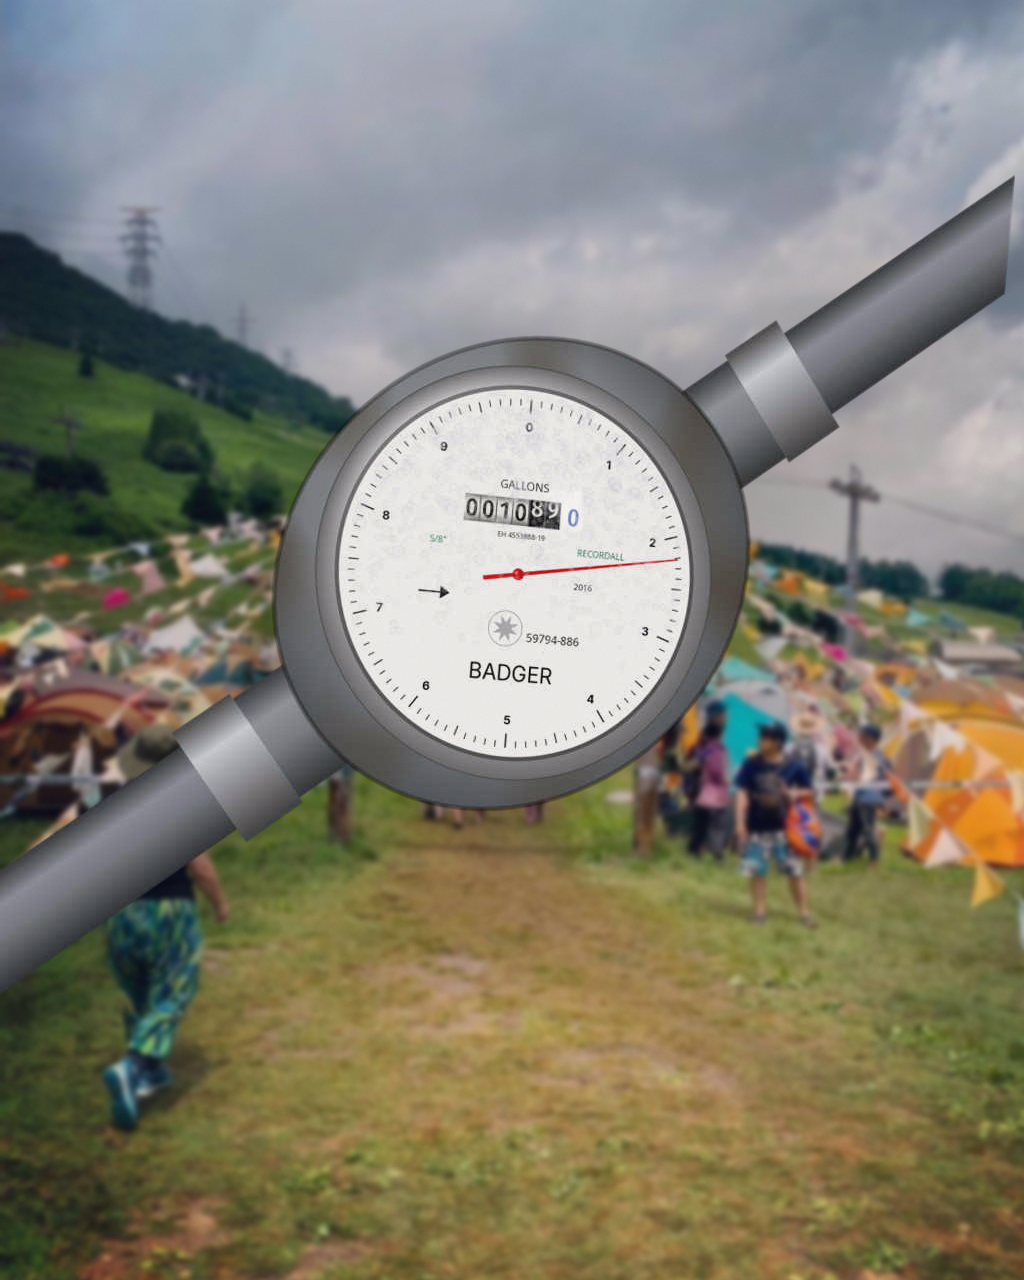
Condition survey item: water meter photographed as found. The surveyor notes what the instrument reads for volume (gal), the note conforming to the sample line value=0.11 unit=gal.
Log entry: value=10892.2 unit=gal
